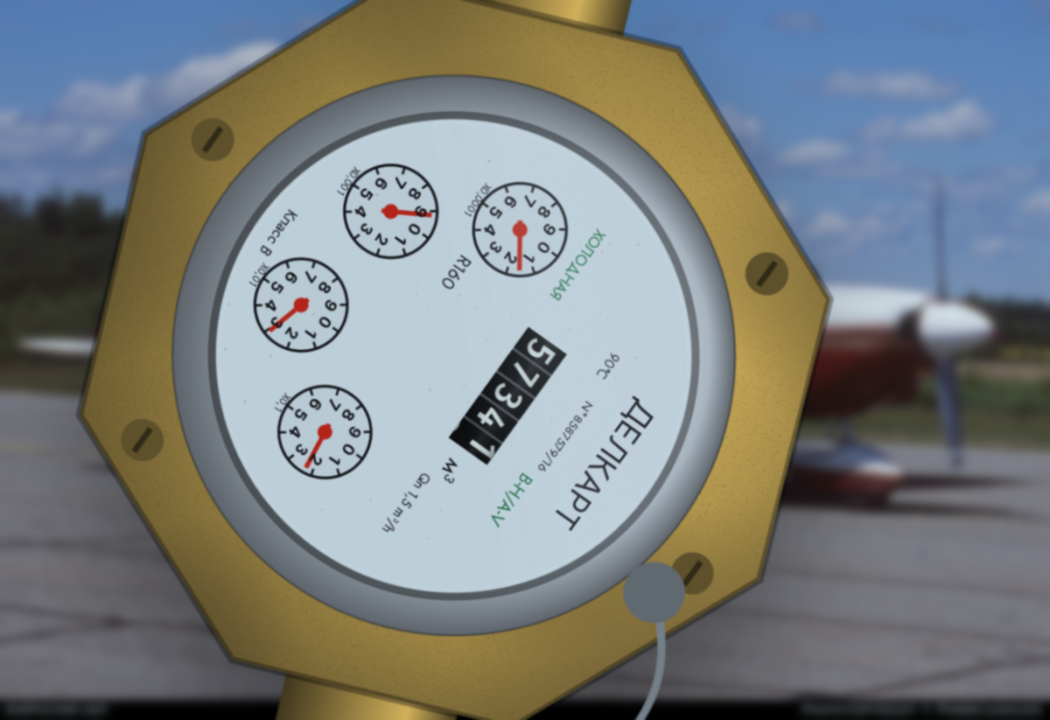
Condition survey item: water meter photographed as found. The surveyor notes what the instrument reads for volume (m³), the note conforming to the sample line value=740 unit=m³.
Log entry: value=57341.2291 unit=m³
